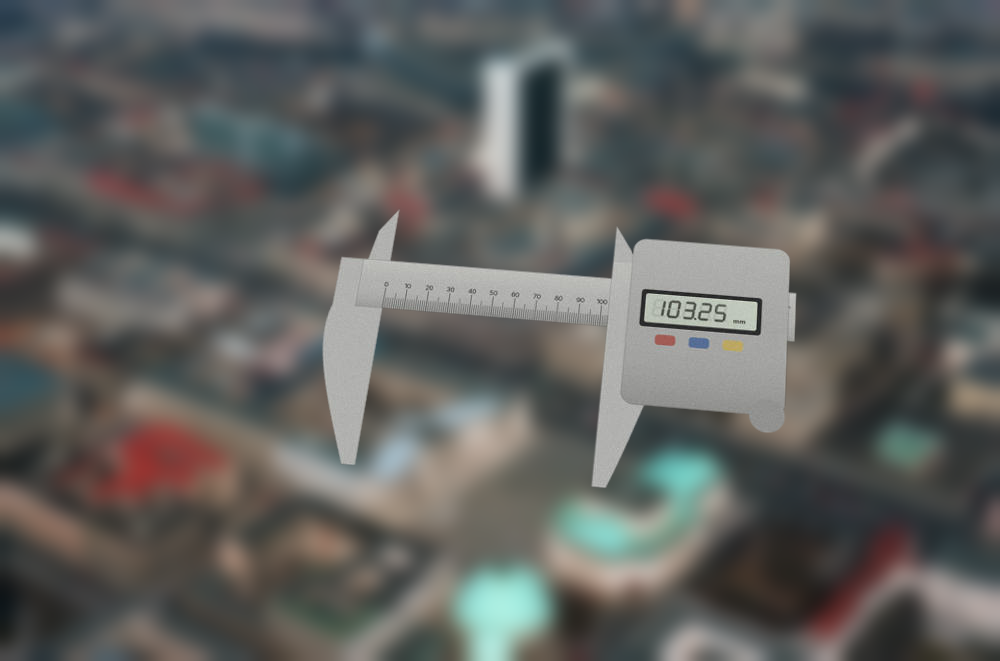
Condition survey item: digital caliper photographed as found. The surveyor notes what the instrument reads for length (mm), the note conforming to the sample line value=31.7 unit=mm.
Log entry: value=103.25 unit=mm
